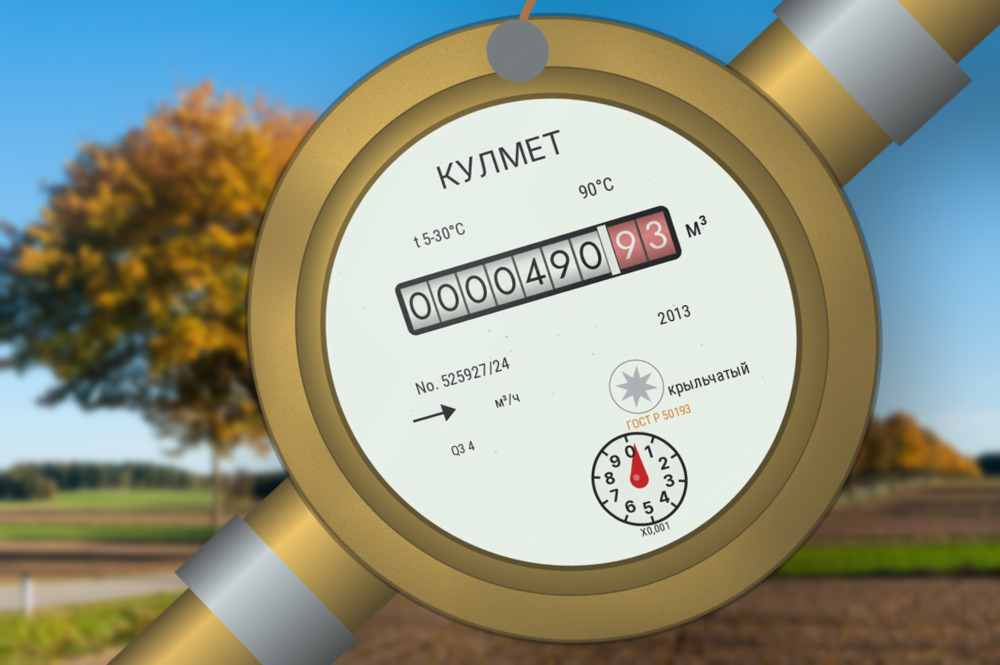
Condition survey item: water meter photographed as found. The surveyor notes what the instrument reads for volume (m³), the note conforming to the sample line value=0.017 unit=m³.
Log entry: value=490.930 unit=m³
